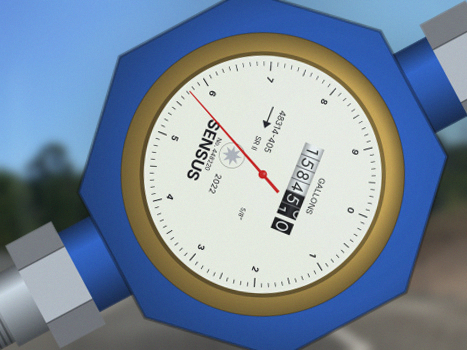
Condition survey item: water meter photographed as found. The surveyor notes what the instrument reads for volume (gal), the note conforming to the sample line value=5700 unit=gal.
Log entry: value=1584505.7 unit=gal
